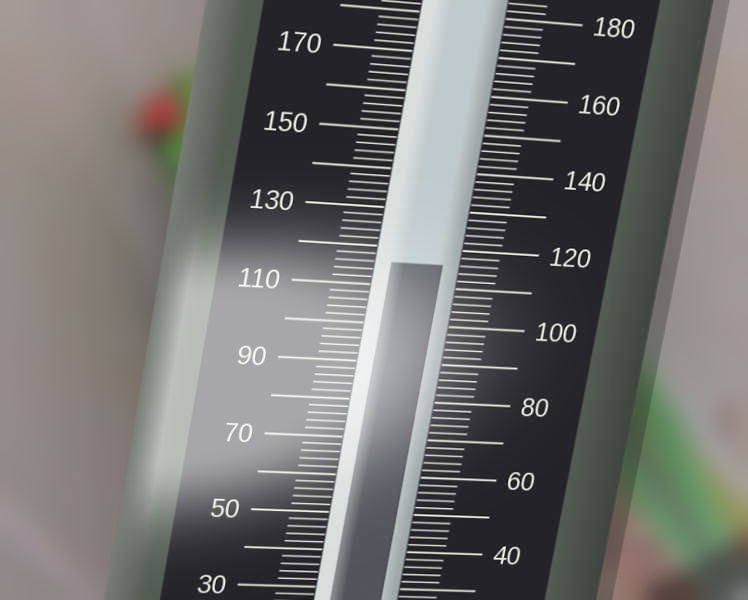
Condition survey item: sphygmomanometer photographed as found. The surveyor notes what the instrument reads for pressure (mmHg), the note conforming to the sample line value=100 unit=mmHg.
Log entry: value=116 unit=mmHg
